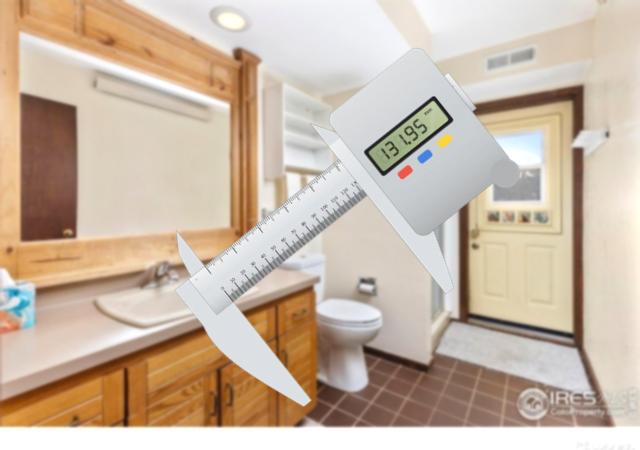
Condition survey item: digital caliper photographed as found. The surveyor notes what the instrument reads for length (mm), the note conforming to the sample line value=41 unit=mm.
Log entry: value=131.95 unit=mm
